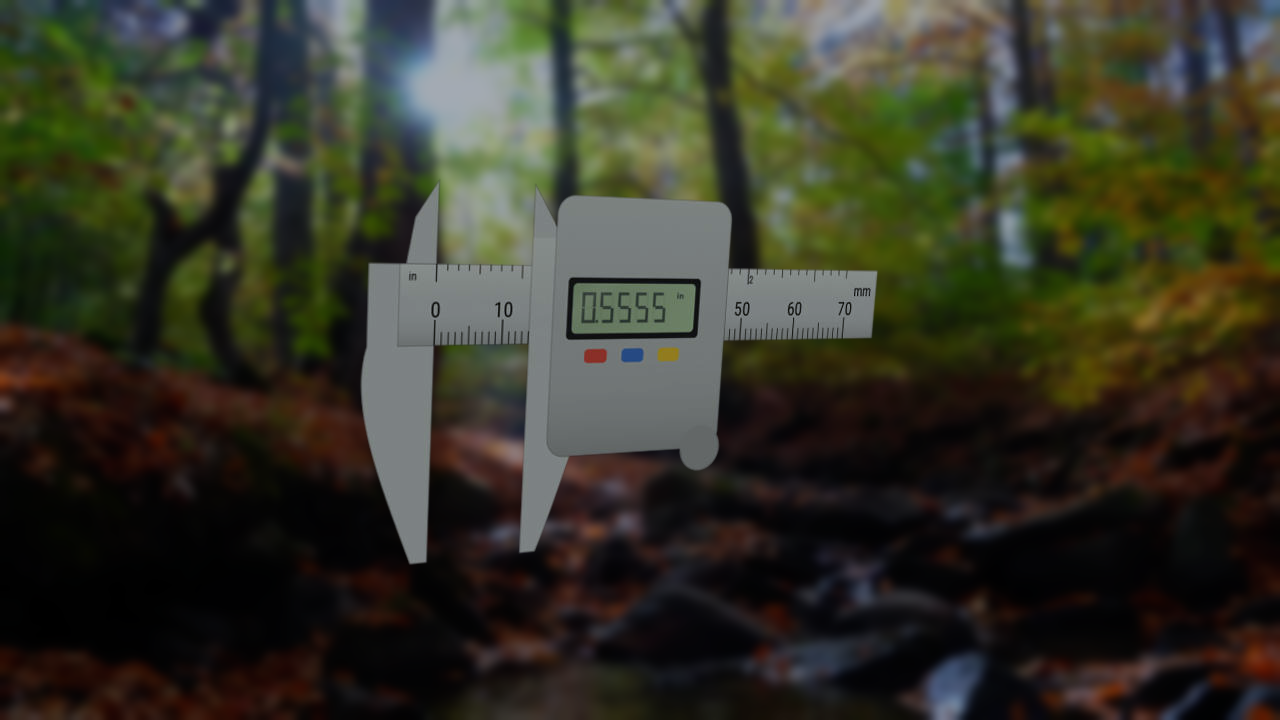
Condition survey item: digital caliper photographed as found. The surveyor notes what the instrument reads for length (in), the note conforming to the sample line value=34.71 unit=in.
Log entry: value=0.5555 unit=in
